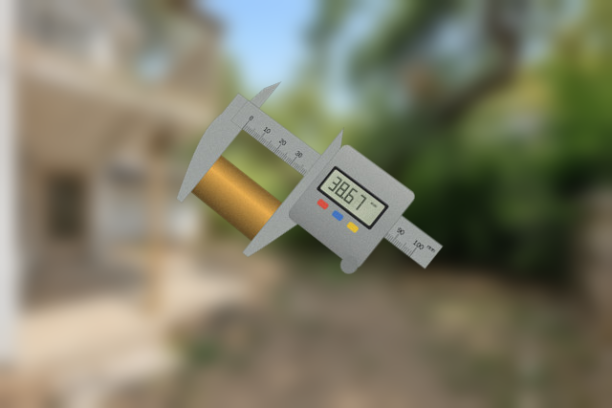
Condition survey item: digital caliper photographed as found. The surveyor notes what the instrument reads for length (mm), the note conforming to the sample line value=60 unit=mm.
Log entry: value=38.67 unit=mm
